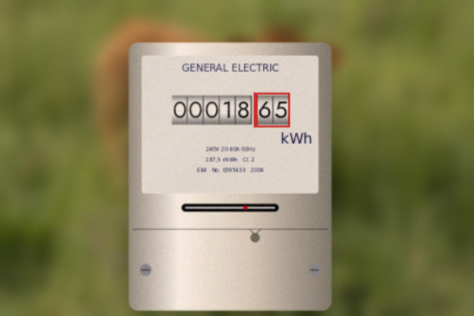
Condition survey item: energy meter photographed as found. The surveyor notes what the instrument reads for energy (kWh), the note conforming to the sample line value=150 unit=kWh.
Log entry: value=18.65 unit=kWh
